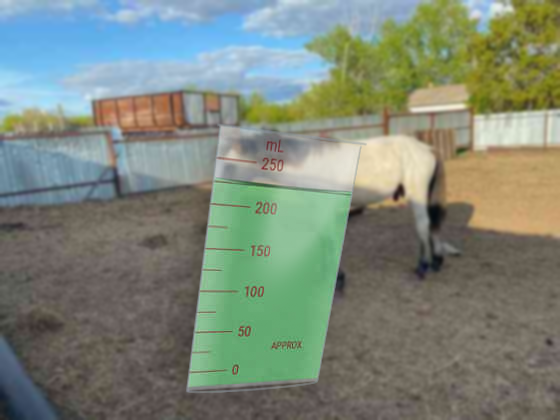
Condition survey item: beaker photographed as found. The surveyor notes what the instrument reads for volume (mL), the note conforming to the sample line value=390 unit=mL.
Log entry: value=225 unit=mL
